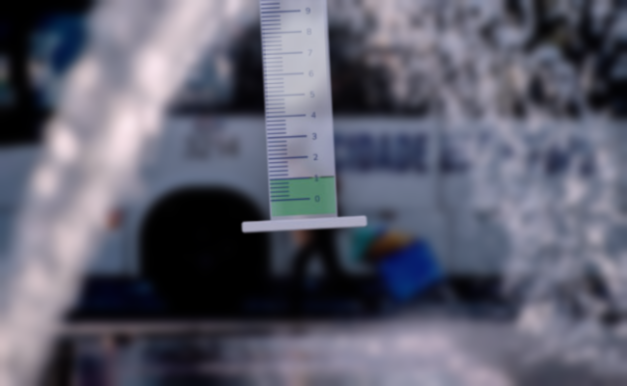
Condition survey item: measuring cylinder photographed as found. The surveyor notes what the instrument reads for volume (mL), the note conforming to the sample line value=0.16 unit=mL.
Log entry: value=1 unit=mL
